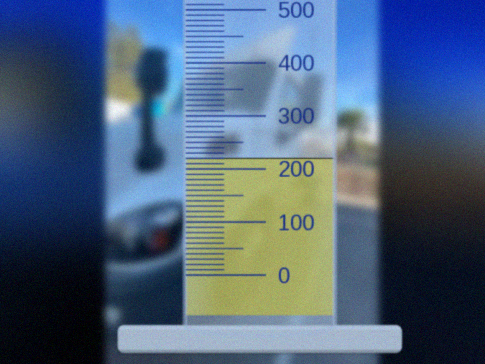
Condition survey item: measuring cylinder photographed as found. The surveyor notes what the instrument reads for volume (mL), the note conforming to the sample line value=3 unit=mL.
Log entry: value=220 unit=mL
